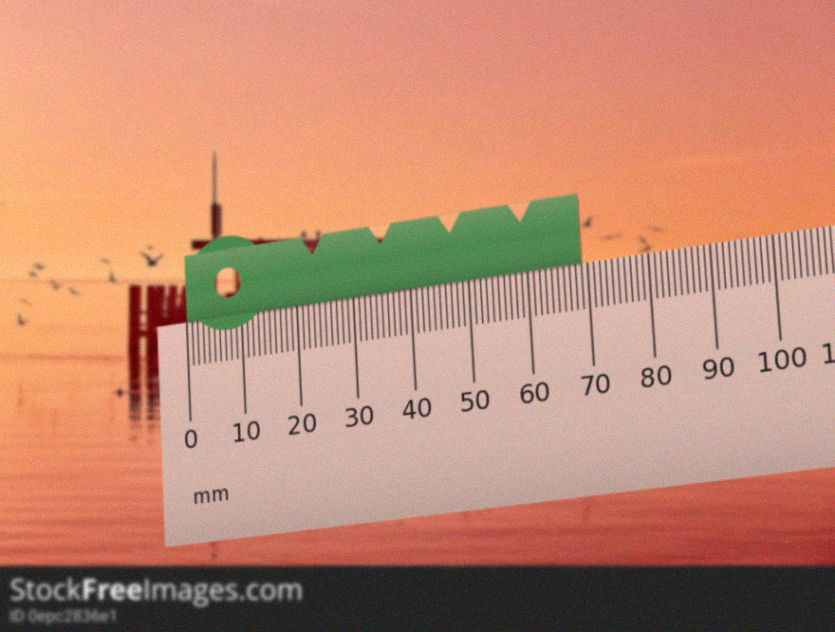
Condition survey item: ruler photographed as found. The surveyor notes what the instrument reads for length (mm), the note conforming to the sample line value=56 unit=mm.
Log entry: value=69 unit=mm
